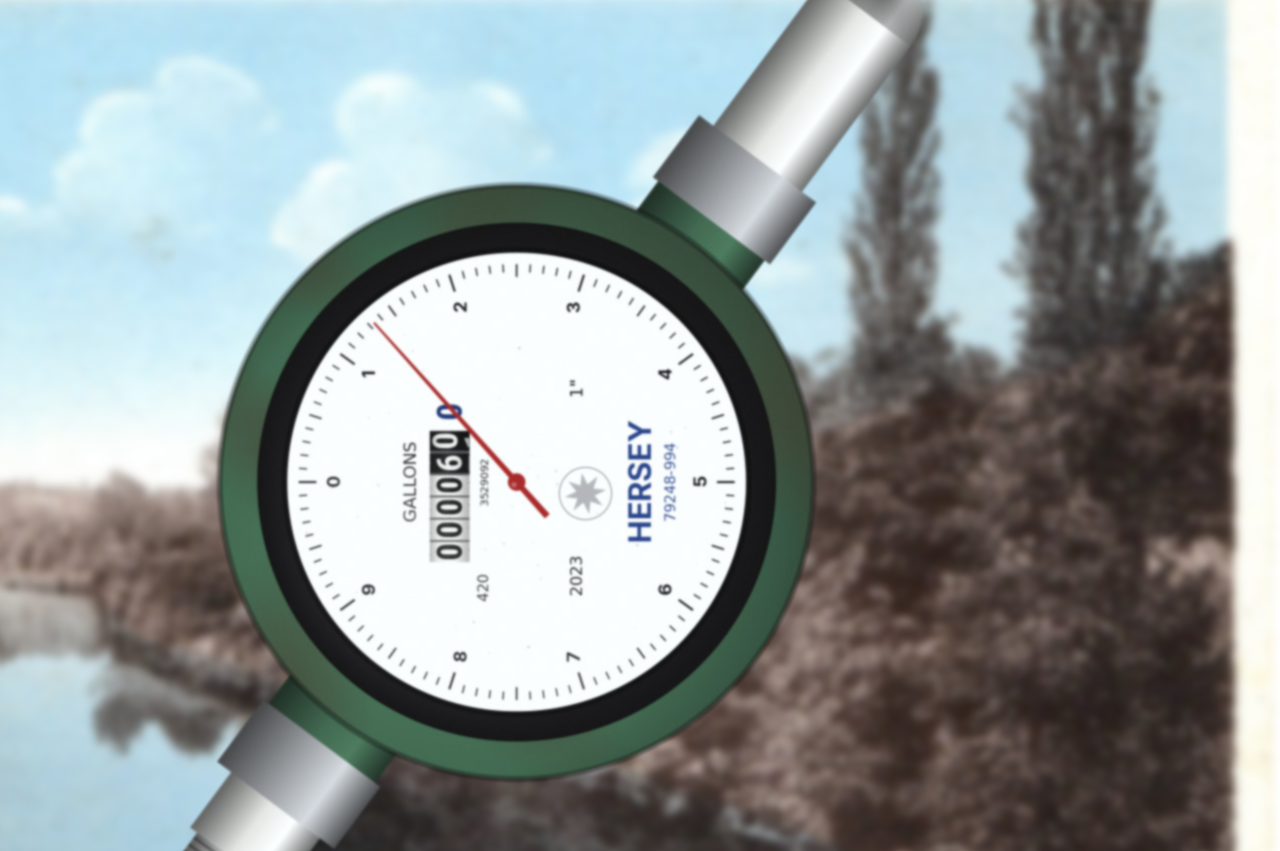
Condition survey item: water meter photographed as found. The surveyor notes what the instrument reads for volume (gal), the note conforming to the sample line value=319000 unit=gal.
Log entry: value=601.3 unit=gal
